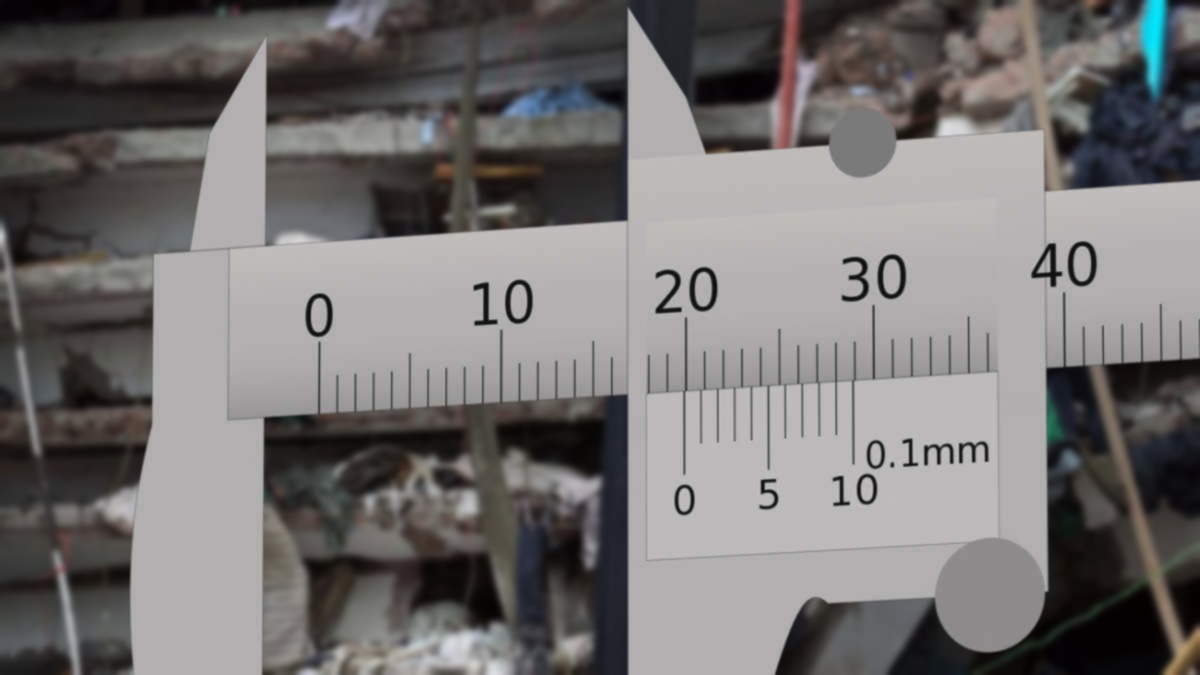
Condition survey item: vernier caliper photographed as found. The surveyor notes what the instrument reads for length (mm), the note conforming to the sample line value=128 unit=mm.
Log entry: value=19.9 unit=mm
